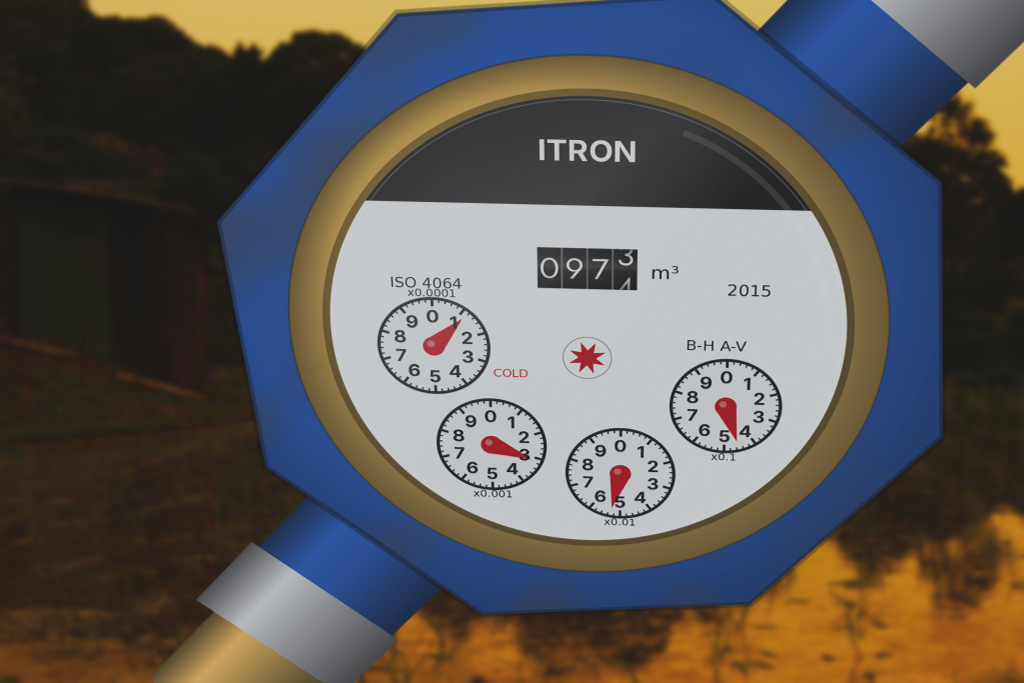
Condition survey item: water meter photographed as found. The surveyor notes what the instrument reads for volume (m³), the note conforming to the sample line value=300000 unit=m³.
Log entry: value=973.4531 unit=m³
